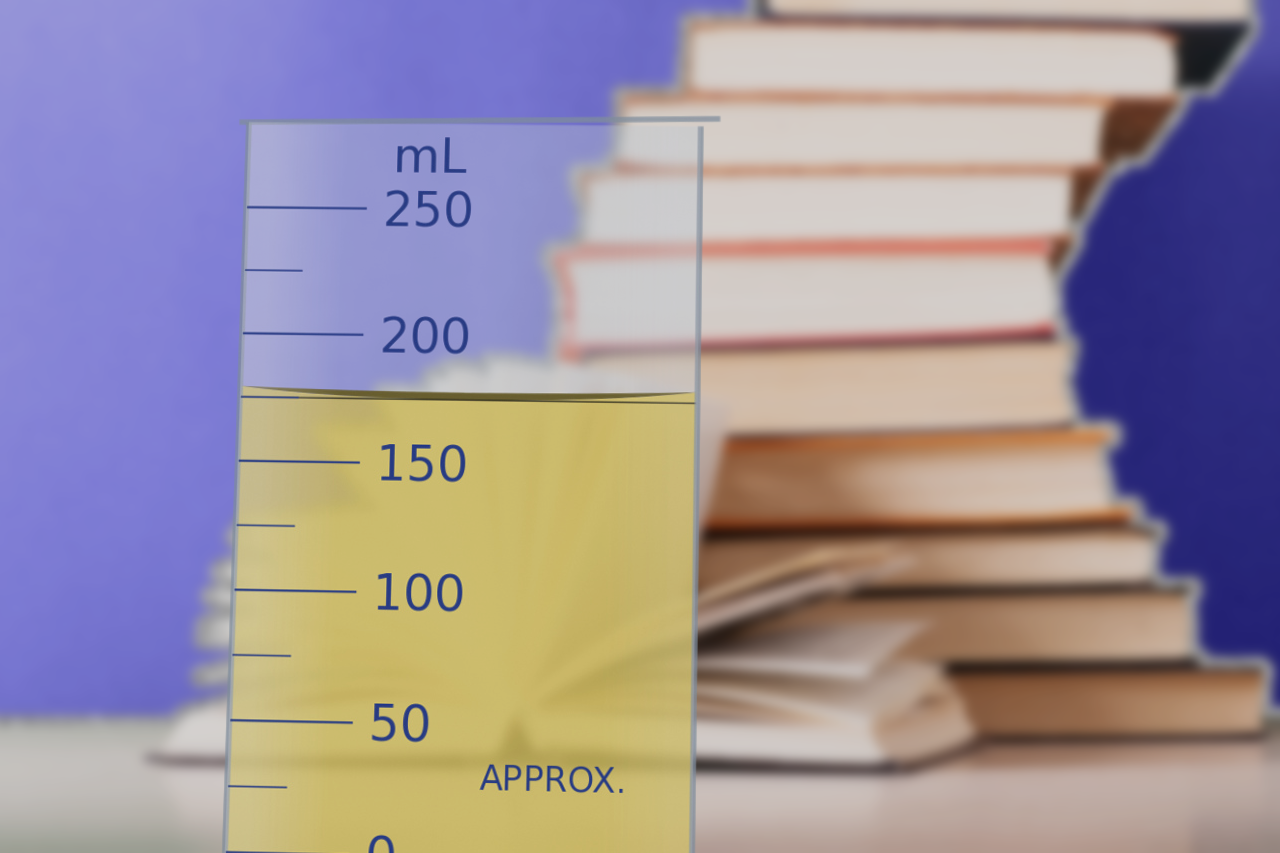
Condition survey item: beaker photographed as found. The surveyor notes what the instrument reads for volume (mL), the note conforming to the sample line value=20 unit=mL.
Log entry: value=175 unit=mL
